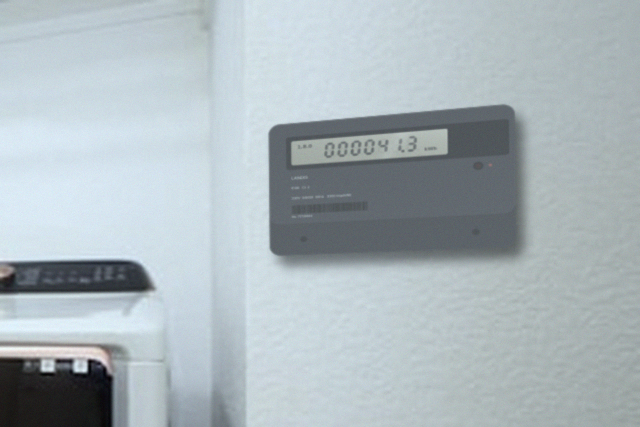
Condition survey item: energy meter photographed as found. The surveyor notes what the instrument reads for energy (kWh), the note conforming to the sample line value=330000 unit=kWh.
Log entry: value=41.3 unit=kWh
